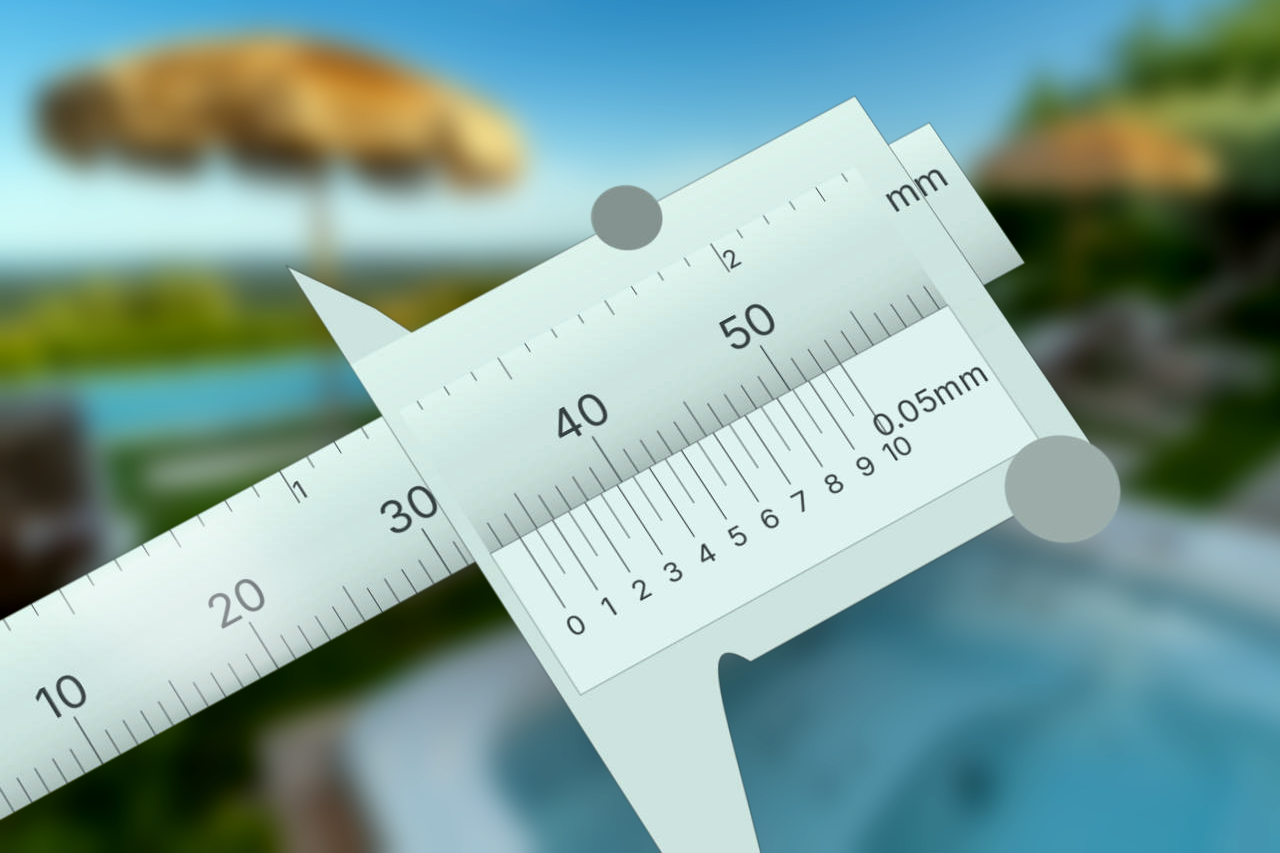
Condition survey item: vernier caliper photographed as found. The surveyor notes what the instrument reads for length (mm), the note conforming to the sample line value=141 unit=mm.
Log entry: value=34.0 unit=mm
